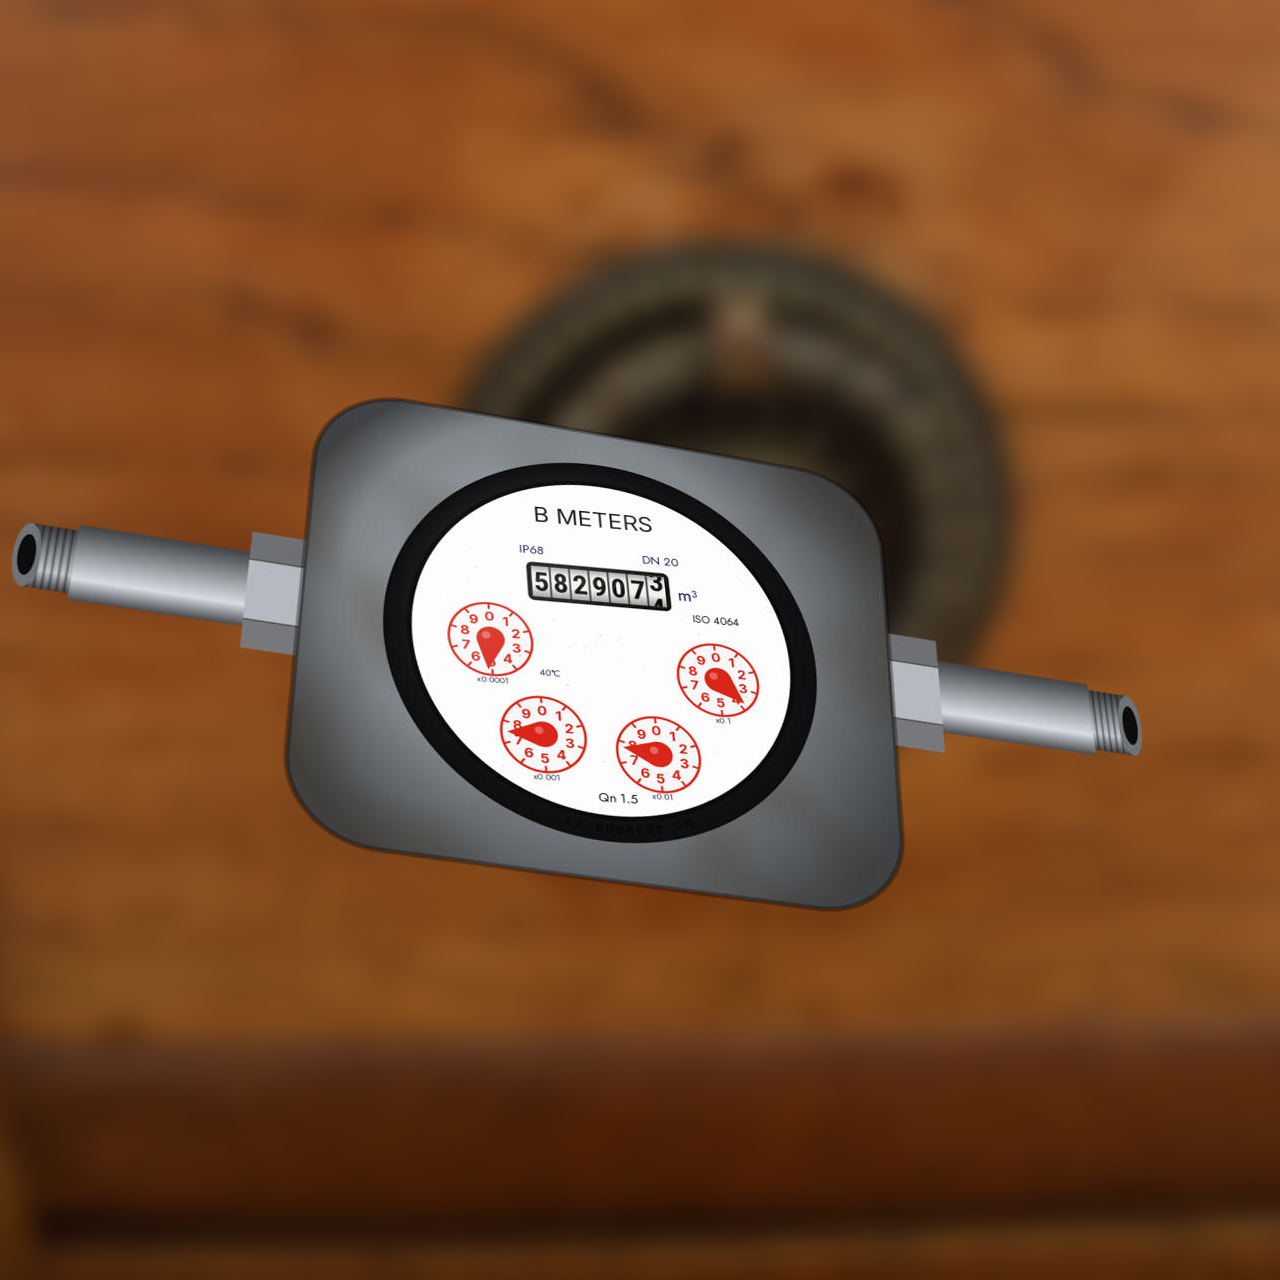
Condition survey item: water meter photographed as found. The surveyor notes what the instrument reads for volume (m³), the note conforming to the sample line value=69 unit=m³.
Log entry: value=5829073.3775 unit=m³
